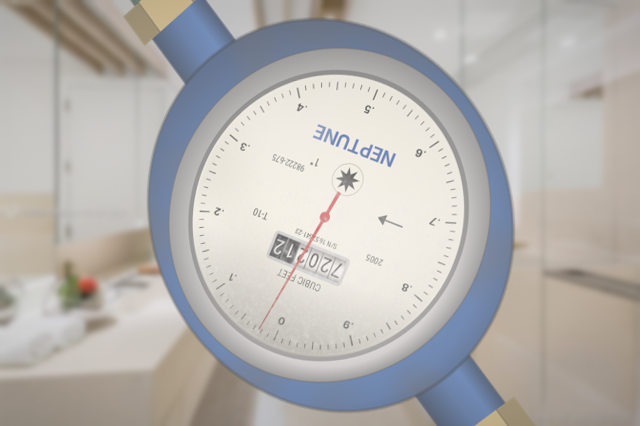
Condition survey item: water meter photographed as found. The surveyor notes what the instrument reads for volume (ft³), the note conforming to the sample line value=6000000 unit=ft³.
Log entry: value=720212.02 unit=ft³
